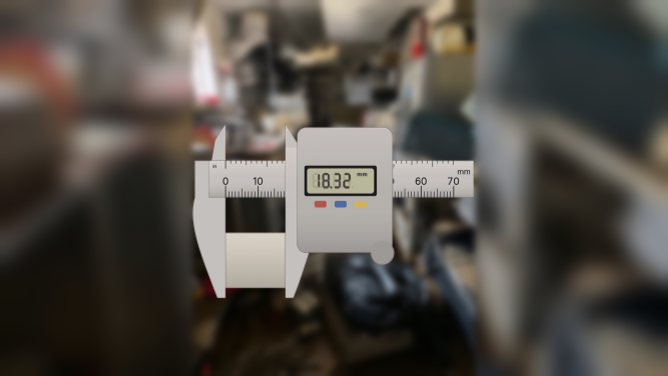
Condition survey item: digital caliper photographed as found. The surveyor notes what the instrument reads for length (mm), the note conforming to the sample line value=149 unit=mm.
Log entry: value=18.32 unit=mm
